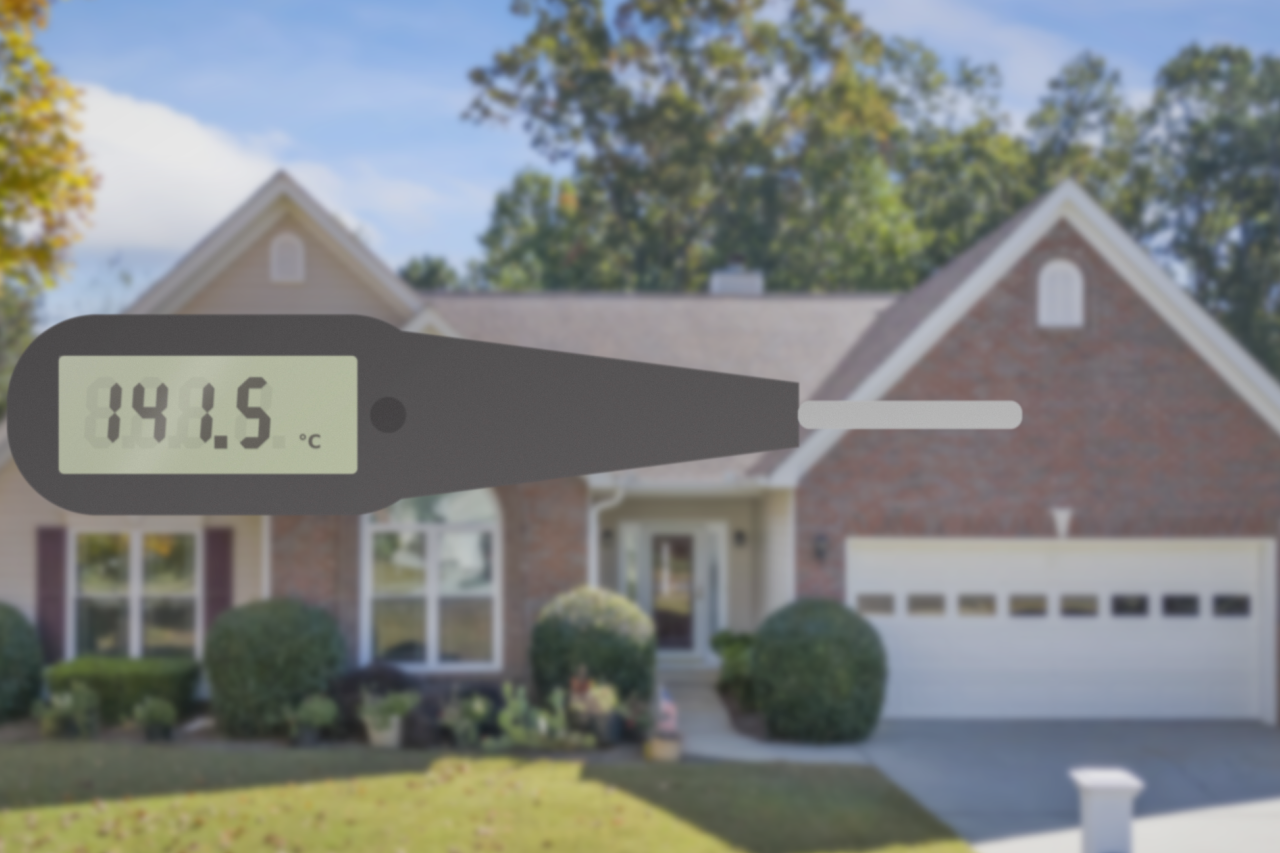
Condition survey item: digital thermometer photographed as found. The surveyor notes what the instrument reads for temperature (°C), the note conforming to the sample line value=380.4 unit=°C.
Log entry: value=141.5 unit=°C
